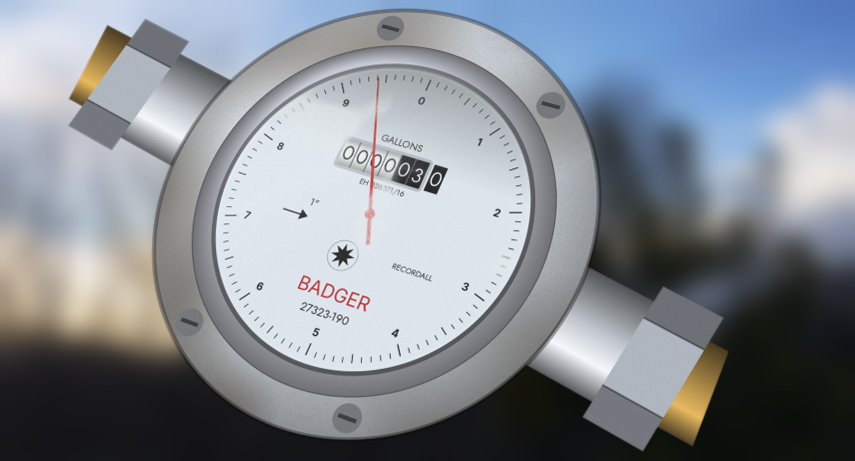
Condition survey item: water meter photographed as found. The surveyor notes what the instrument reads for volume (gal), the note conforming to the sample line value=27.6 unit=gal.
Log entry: value=29.4 unit=gal
